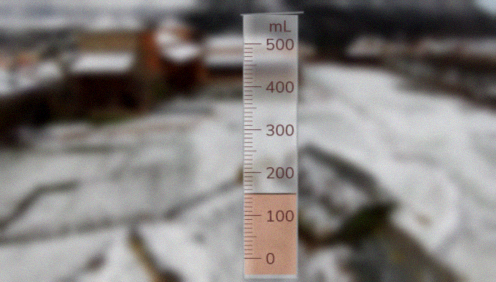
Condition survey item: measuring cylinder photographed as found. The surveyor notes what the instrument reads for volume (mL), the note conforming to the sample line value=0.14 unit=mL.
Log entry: value=150 unit=mL
